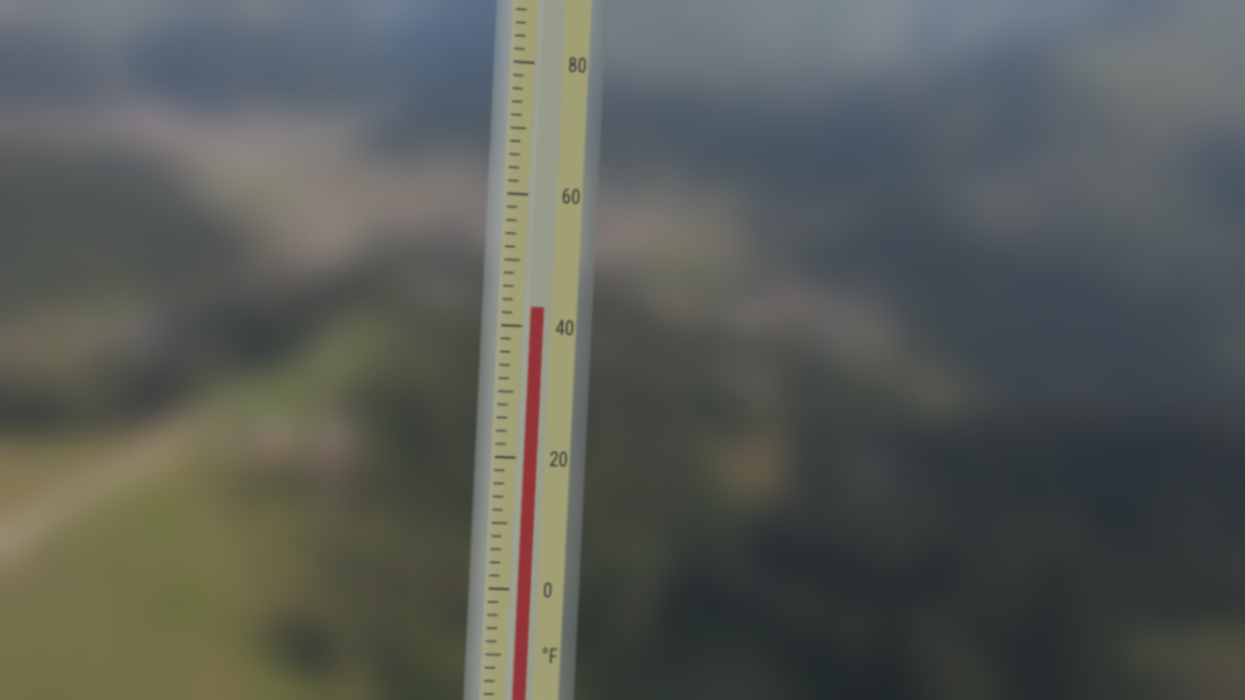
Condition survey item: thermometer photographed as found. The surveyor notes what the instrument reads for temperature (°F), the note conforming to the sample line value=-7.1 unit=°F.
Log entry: value=43 unit=°F
